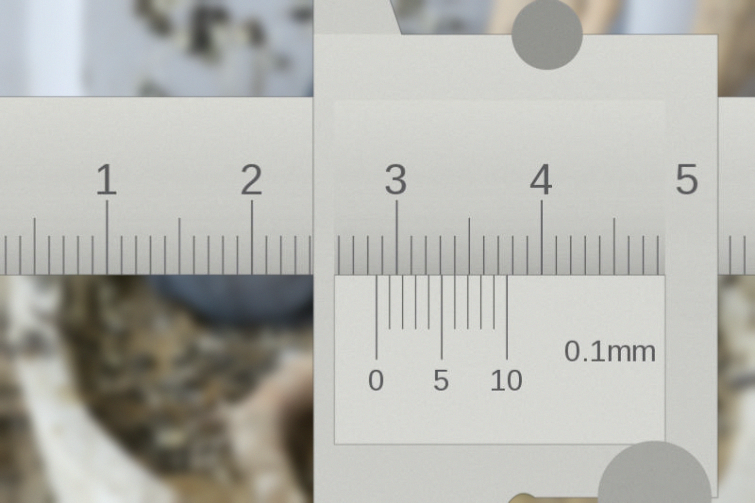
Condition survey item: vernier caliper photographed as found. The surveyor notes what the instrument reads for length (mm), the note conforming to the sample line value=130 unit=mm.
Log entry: value=28.6 unit=mm
